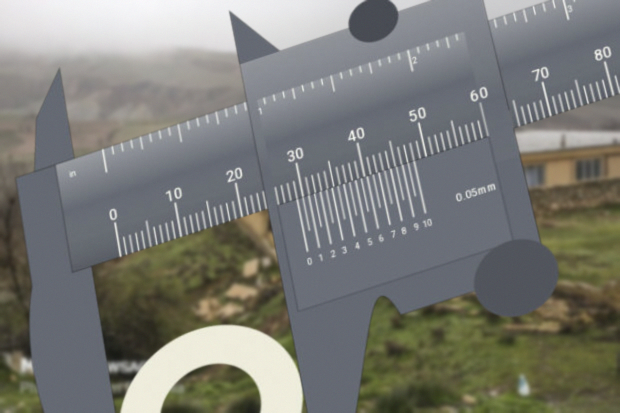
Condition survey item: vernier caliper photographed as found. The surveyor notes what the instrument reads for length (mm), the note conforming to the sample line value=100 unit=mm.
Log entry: value=29.0 unit=mm
